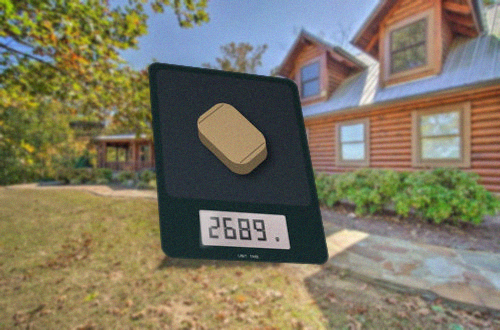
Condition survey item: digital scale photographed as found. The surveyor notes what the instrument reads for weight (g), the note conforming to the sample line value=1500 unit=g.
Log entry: value=2689 unit=g
